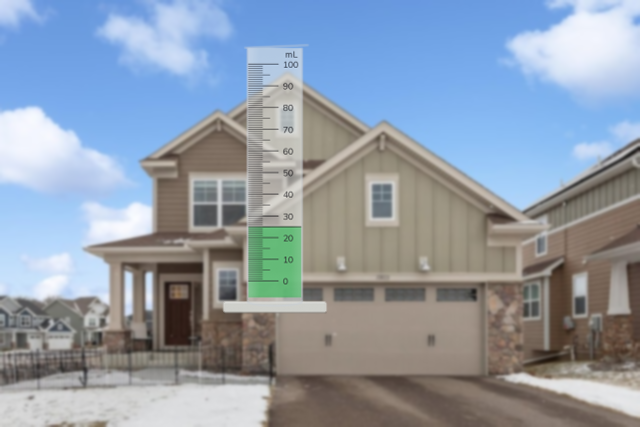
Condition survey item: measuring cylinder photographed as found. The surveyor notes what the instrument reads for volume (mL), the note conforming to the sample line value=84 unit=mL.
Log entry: value=25 unit=mL
